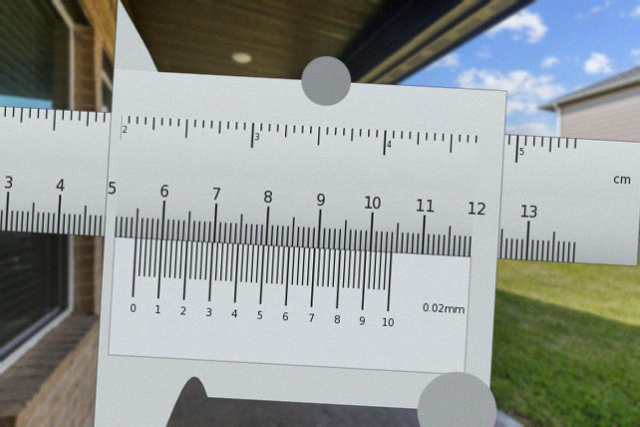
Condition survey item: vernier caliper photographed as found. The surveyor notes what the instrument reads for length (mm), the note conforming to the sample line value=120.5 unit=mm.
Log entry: value=55.0 unit=mm
